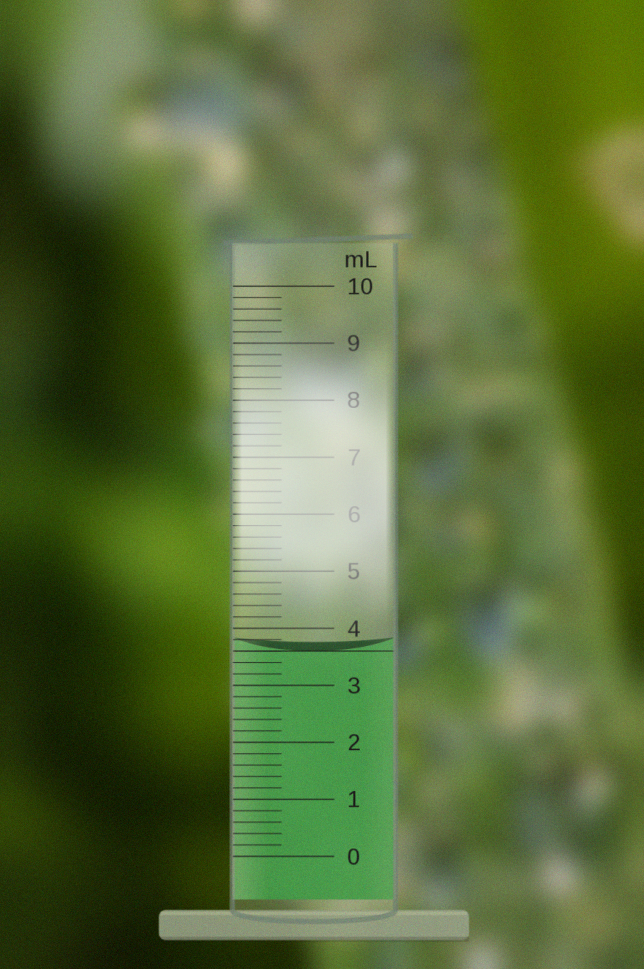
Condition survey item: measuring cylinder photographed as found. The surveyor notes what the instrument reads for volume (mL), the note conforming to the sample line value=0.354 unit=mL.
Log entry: value=3.6 unit=mL
